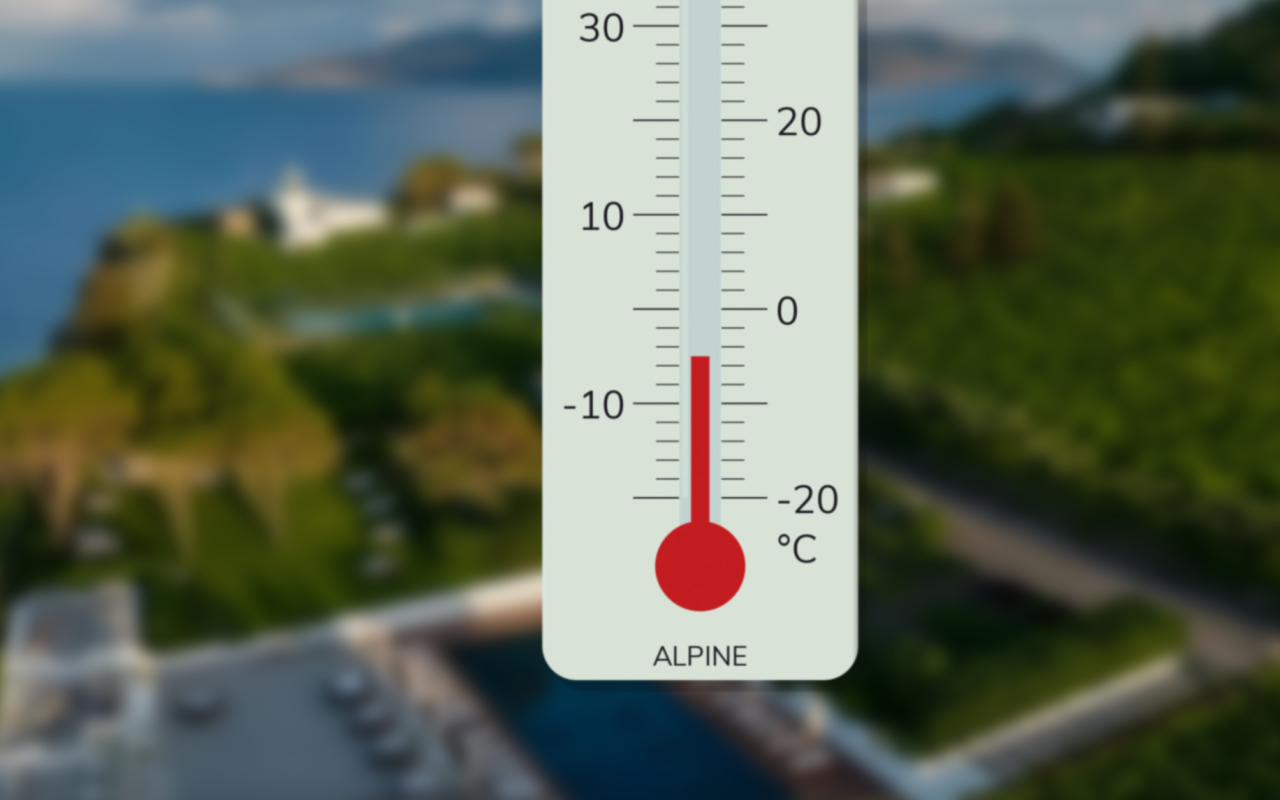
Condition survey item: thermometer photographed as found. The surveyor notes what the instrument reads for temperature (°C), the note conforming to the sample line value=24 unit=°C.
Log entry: value=-5 unit=°C
